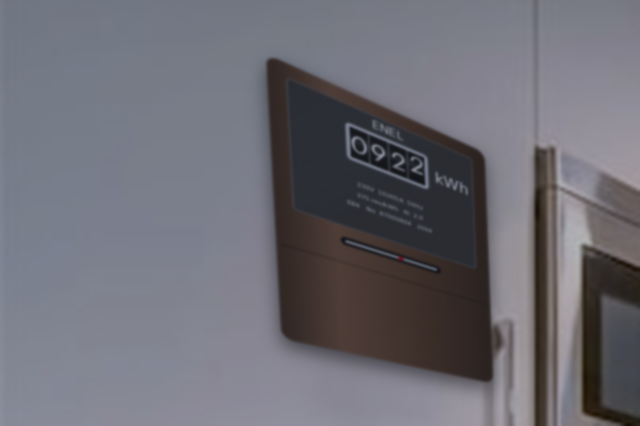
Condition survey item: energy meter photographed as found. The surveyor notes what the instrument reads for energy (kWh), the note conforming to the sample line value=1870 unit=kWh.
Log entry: value=922 unit=kWh
